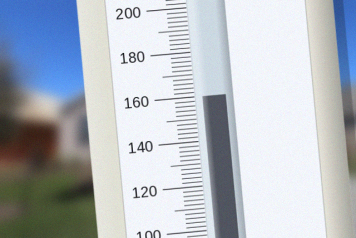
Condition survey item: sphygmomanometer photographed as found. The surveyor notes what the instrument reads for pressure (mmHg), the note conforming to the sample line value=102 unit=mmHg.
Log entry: value=160 unit=mmHg
